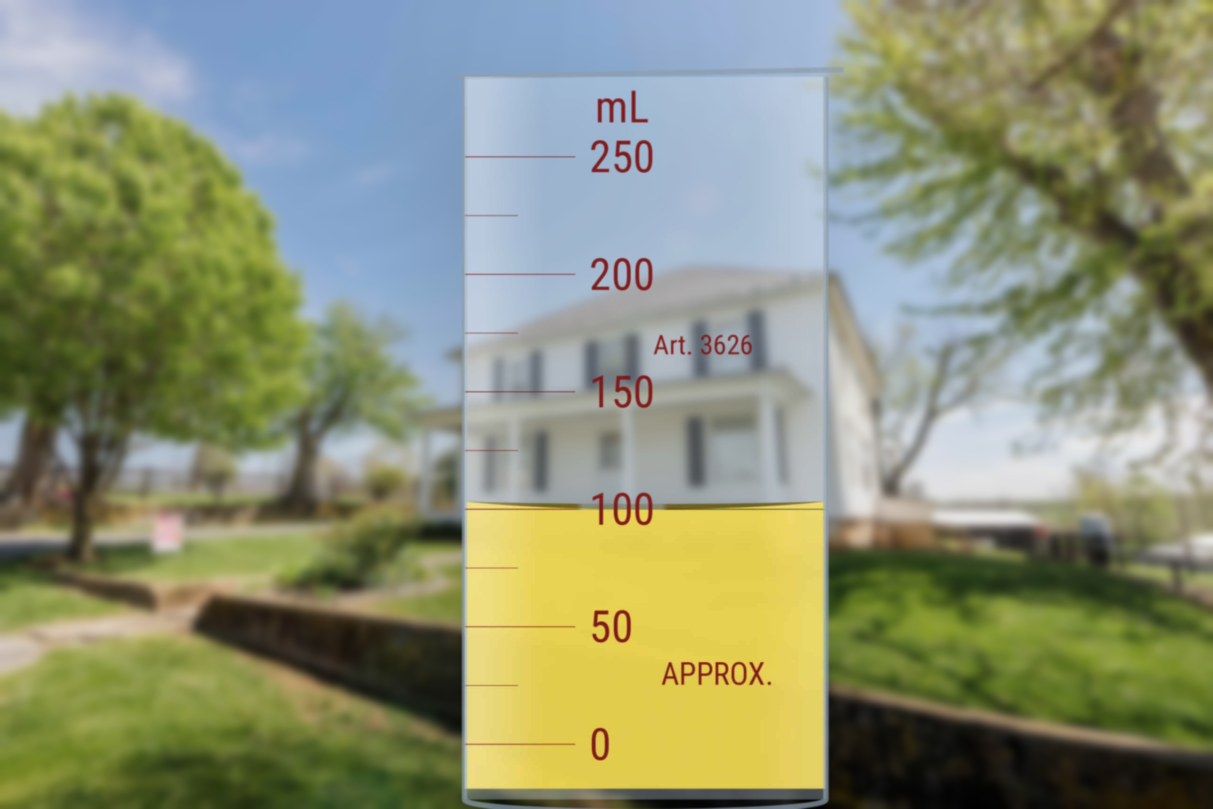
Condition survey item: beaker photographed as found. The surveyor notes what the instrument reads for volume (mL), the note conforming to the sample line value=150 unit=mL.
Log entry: value=100 unit=mL
